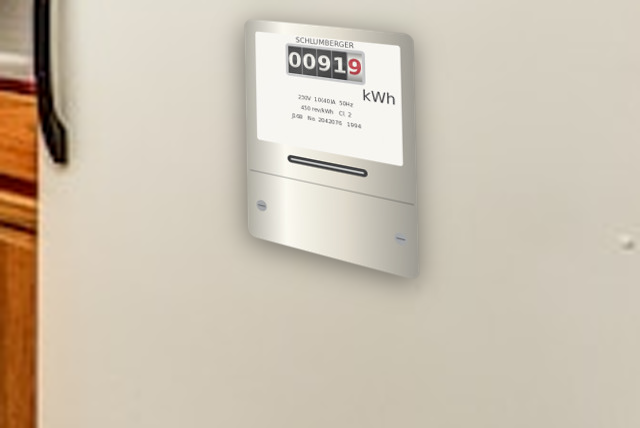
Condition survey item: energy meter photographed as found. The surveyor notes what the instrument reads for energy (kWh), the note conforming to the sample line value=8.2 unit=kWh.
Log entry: value=91.9 unit=kWh
